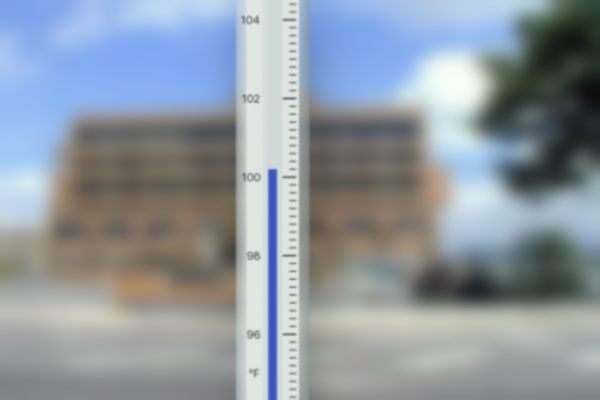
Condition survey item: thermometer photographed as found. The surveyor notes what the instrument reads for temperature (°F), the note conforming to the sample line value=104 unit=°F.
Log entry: value=100.2 unit=°F
